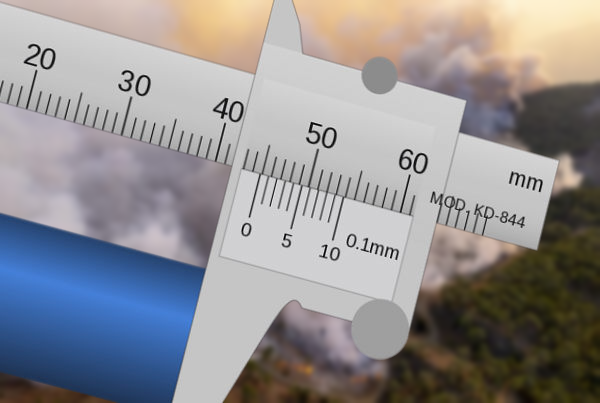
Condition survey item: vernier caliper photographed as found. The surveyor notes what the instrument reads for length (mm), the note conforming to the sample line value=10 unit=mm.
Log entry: value=44.8 unit=mm
